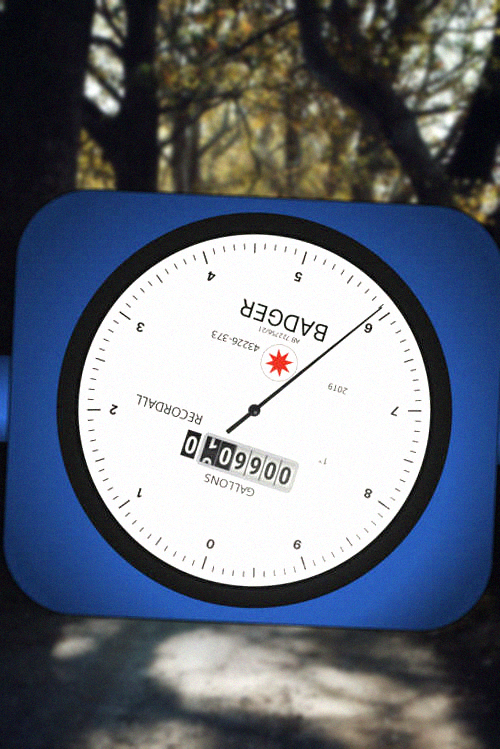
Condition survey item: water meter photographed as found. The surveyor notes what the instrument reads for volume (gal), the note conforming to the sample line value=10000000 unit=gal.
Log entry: value=66005.9 unit=gal
